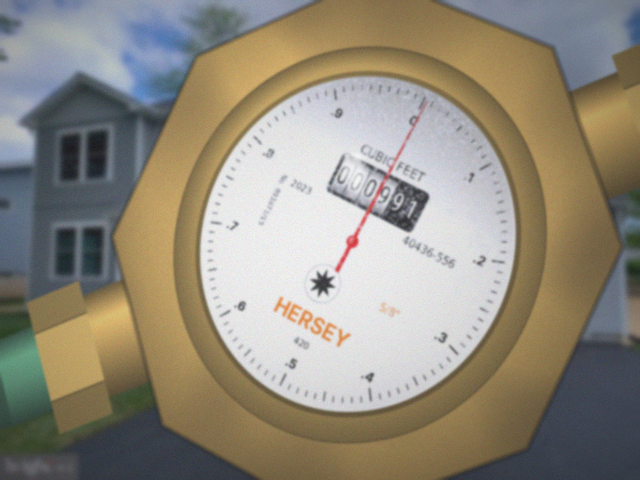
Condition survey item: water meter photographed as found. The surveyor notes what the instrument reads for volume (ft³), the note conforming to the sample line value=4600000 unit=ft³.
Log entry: value=991.00 unit=ft³
